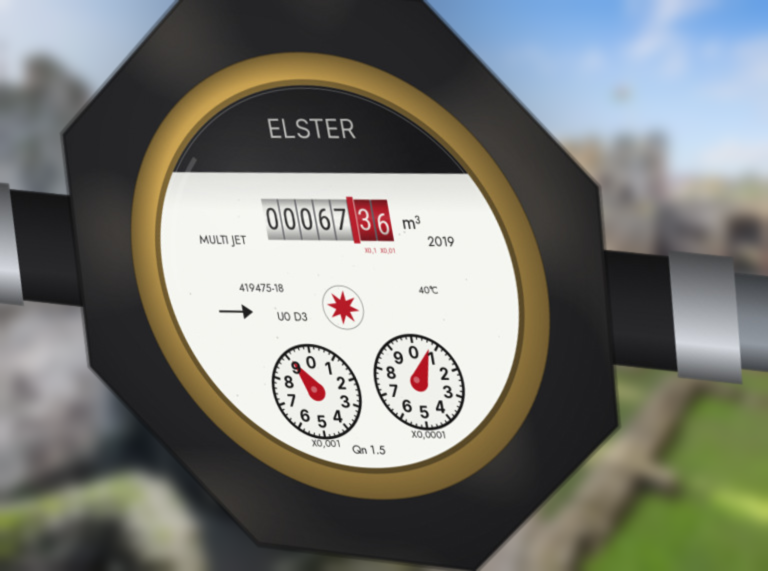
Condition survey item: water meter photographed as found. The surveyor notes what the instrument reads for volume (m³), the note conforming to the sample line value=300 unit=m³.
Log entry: value=67.3590 unit=m³
